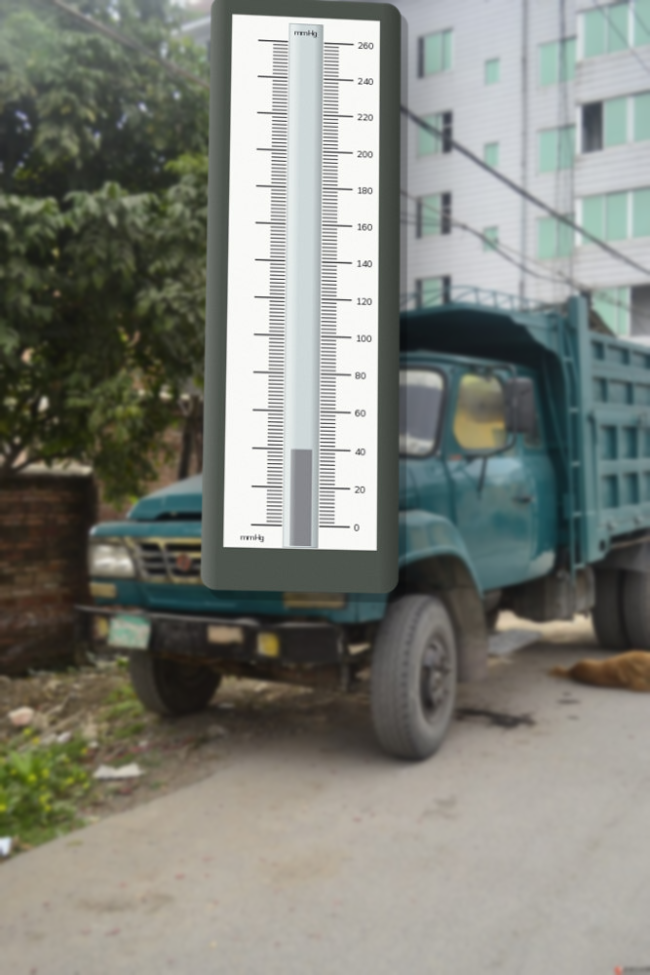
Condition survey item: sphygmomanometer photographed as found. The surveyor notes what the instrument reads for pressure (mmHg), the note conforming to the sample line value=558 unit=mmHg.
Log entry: value=40 unit=mmHg
